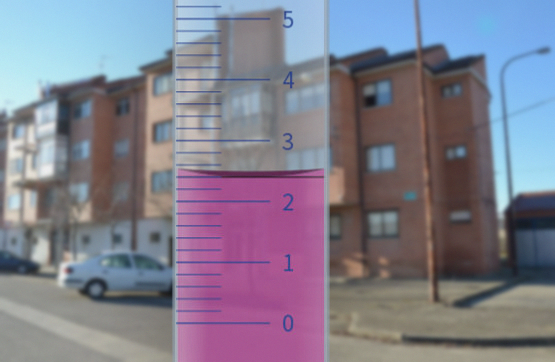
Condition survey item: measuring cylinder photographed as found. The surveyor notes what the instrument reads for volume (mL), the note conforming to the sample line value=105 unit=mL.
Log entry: value=2.4 unit=mL
